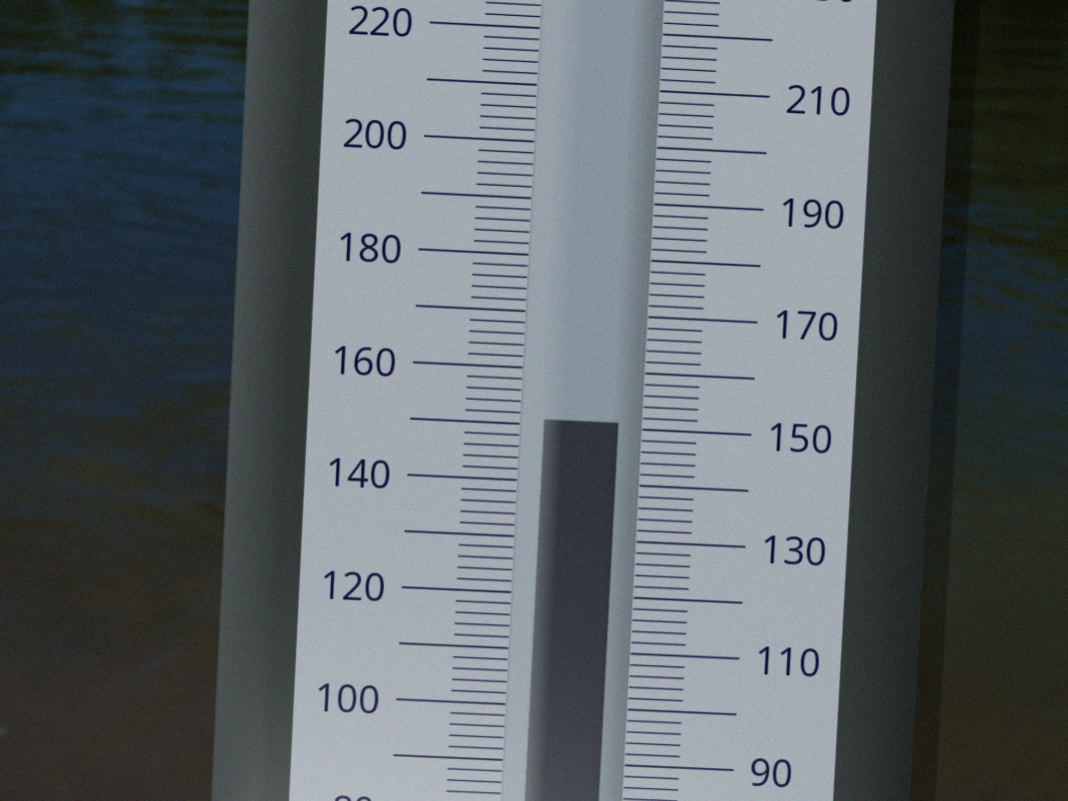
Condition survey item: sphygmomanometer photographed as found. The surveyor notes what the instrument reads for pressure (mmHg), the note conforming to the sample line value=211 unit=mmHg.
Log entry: value=151 unit=mmHg
